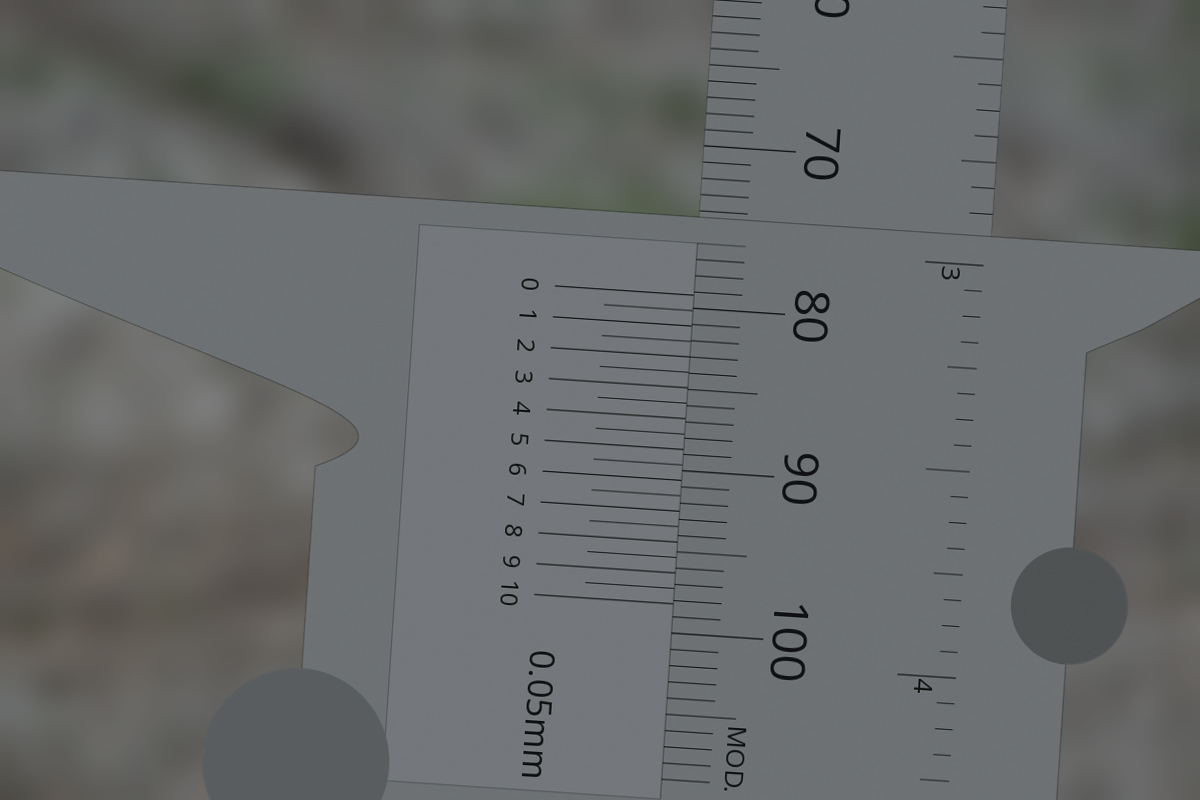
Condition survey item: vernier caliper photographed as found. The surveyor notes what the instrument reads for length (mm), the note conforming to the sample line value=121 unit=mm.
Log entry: value=79.2 unit=mm
